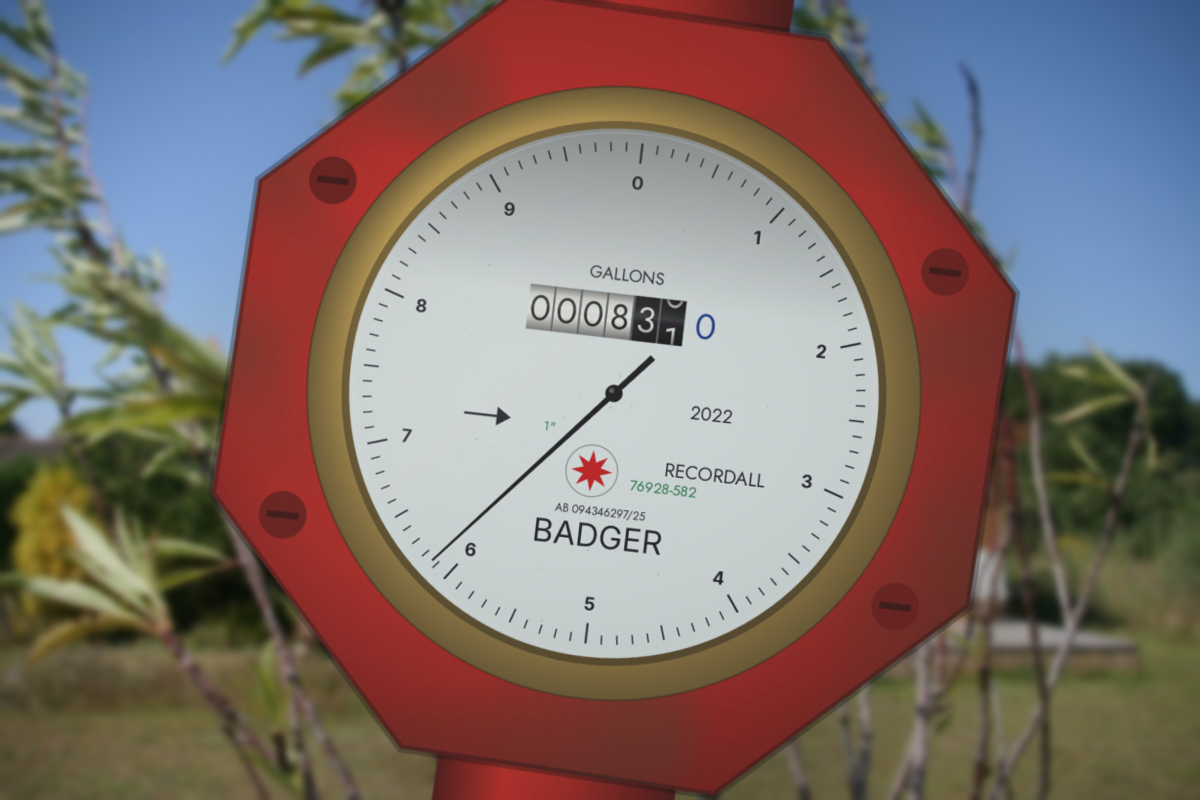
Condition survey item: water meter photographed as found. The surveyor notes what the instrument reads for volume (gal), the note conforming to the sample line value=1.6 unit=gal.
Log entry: value=8306.1 unit=gal
